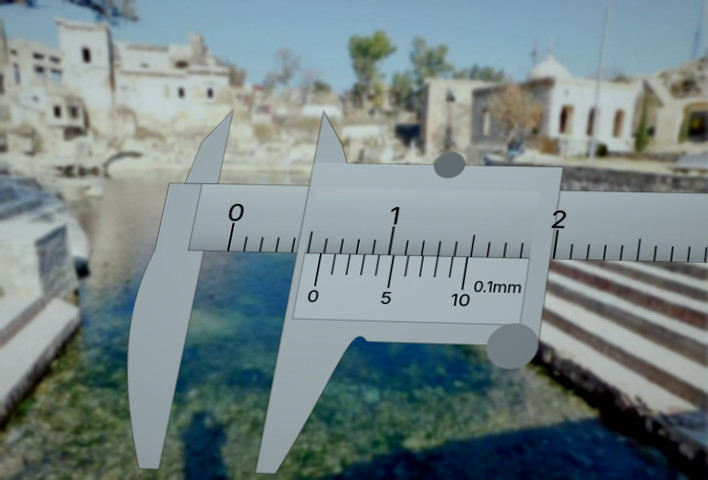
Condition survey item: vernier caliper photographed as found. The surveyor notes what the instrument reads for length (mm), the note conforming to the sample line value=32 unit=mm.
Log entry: value=5.8 unit=mm
